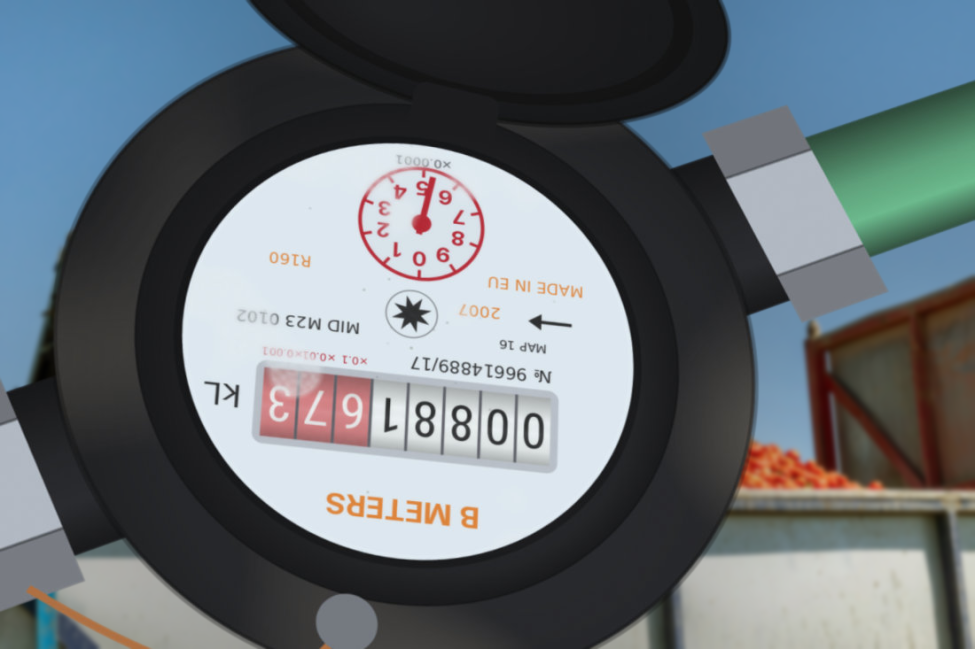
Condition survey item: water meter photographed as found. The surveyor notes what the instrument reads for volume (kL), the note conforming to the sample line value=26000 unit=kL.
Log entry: value=881.6735 unit=kL
